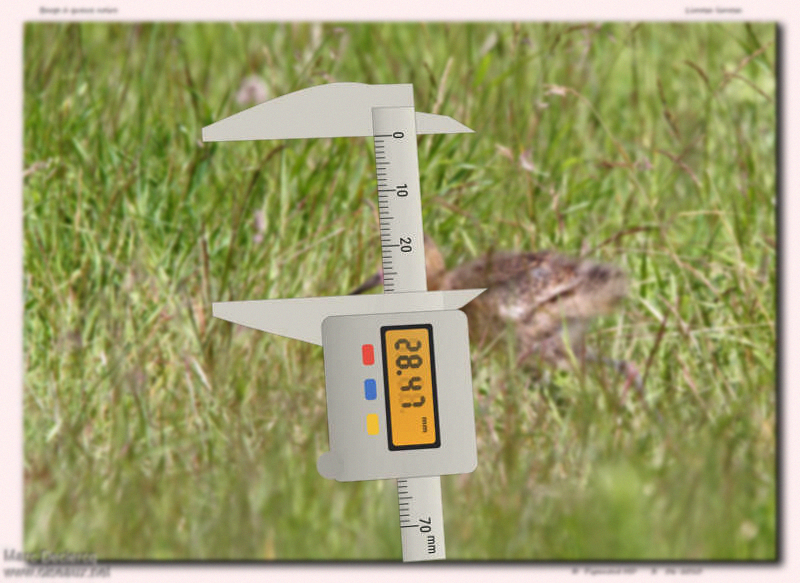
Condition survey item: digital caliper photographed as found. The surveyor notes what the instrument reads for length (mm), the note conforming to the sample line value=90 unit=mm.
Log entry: value=28.47 unit=mm
